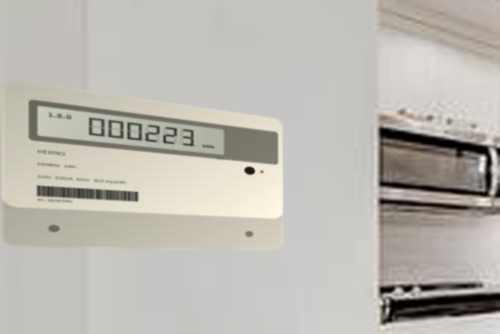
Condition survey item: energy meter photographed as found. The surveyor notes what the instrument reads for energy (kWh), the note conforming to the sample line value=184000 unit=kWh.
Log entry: value=223 unit=kWh
